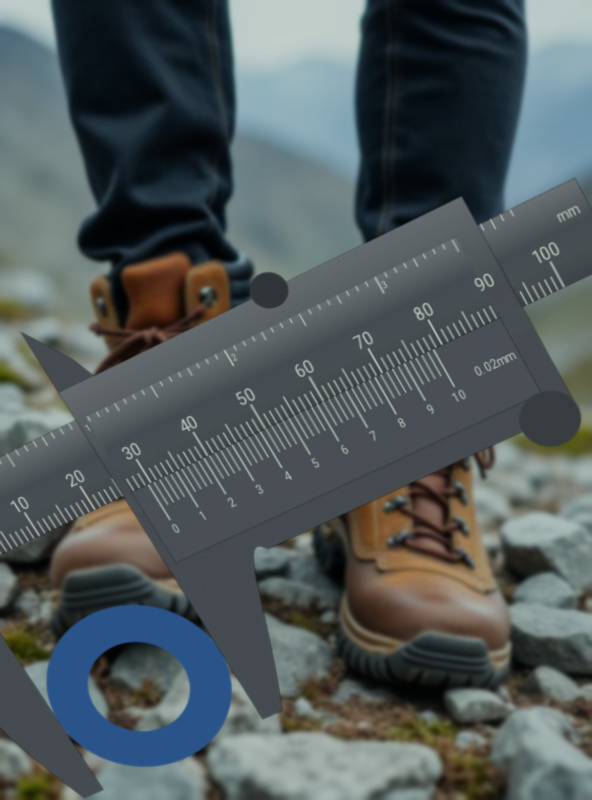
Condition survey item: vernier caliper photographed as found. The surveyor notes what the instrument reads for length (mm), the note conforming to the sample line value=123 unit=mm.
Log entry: value=29.5 unit=mm
